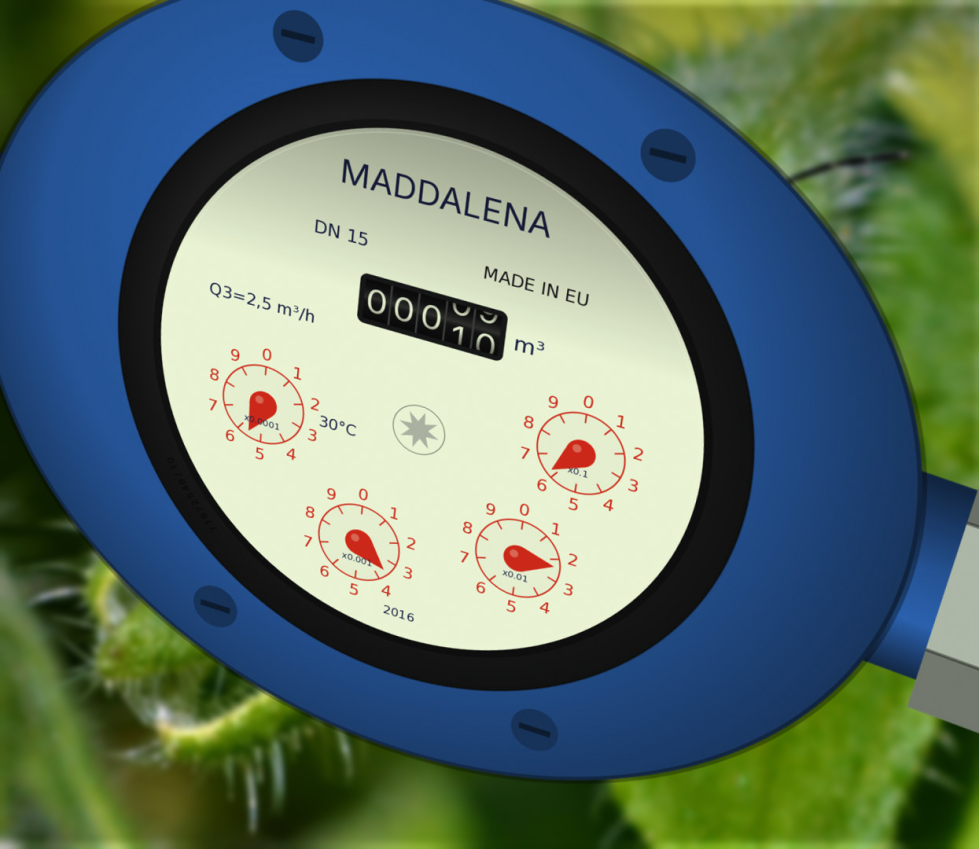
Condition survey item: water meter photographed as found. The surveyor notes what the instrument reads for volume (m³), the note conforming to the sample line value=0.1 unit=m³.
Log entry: value=9.6235 unit=m³
